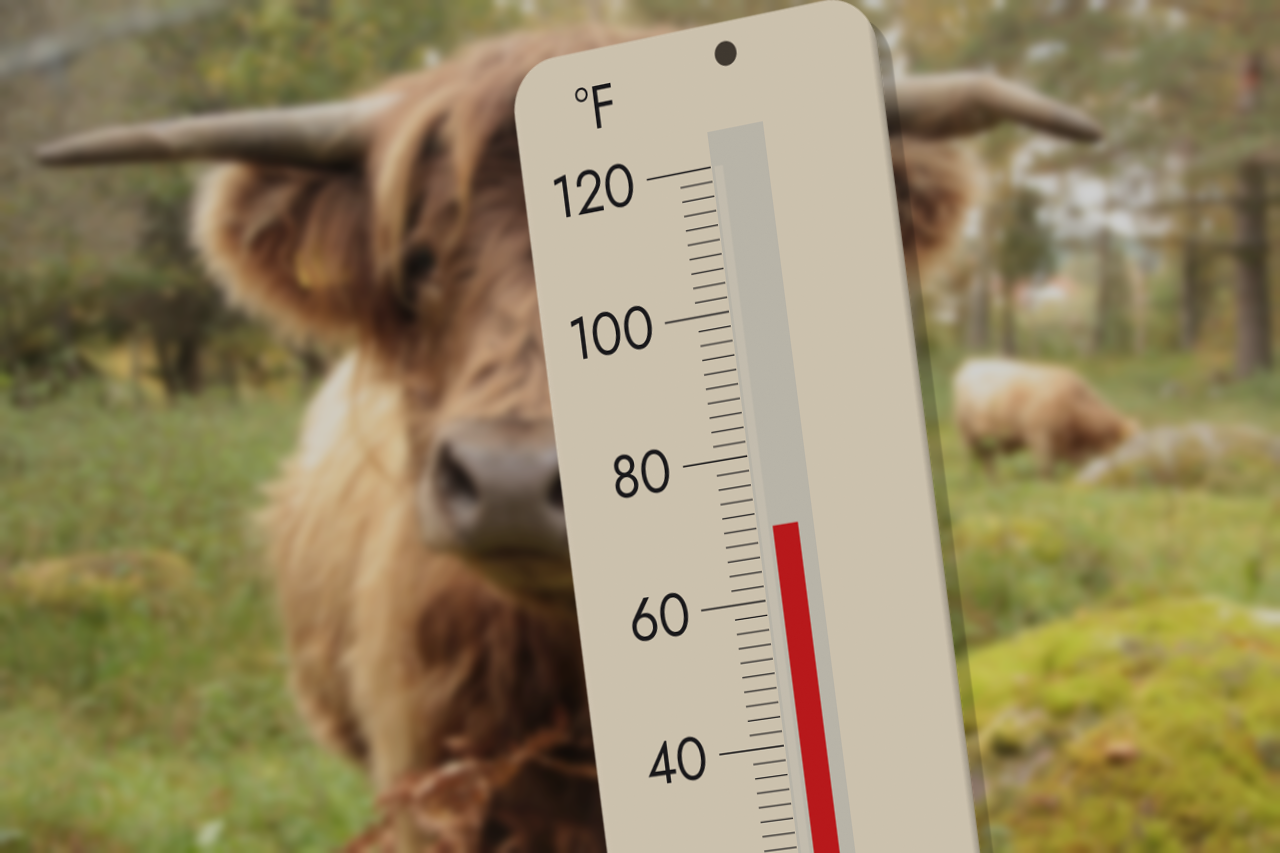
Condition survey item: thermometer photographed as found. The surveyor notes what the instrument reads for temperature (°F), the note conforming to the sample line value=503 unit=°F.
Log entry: value=70 unit=°F
